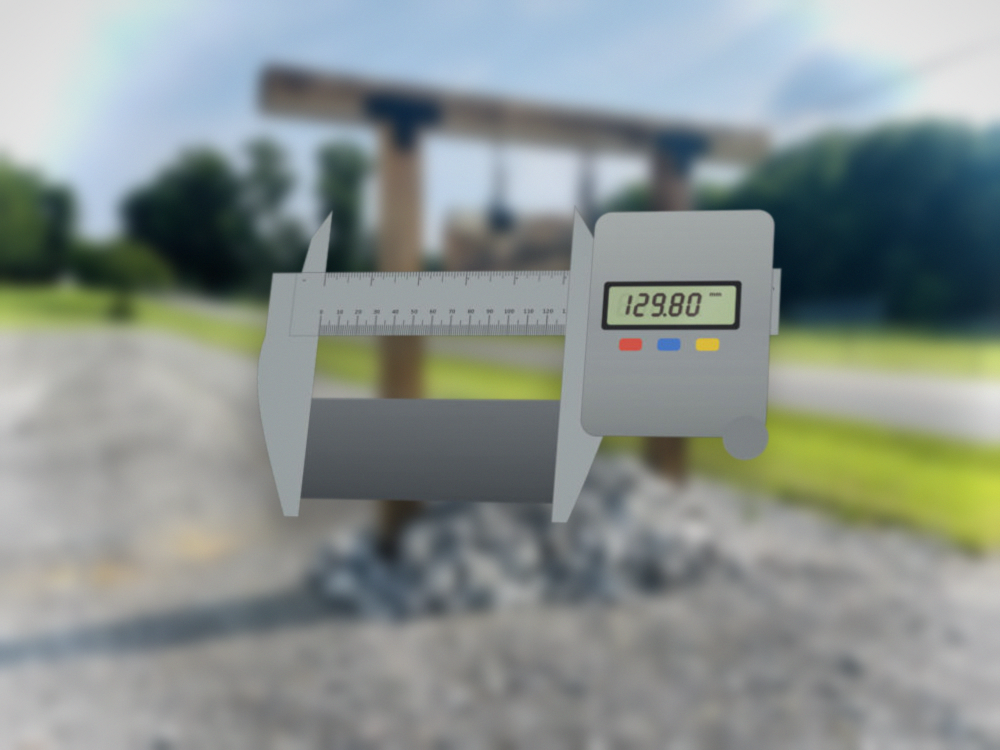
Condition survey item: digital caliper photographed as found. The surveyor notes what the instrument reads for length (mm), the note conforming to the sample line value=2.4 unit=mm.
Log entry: value=129.80 unit=mm
